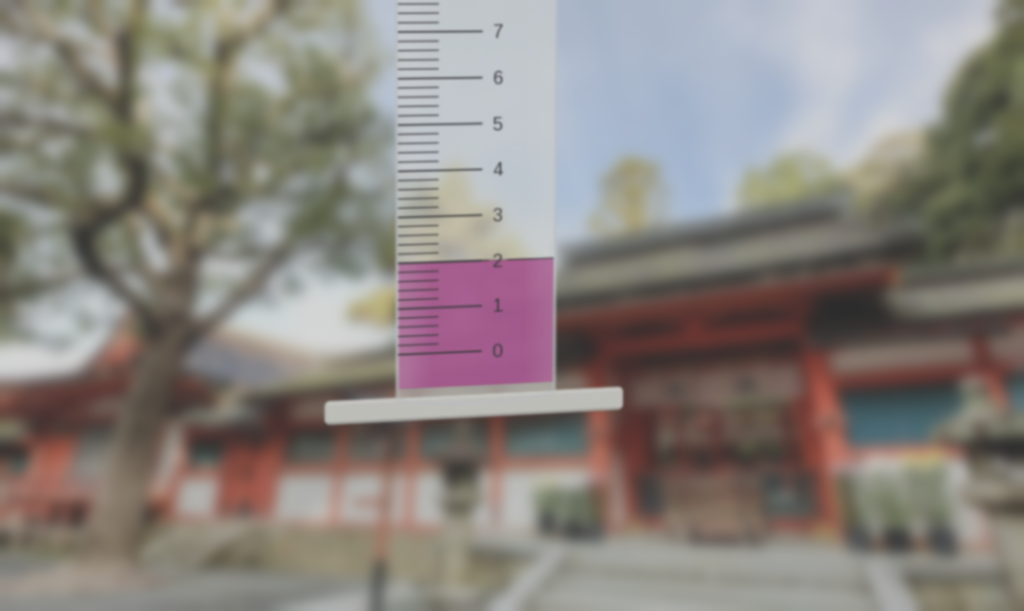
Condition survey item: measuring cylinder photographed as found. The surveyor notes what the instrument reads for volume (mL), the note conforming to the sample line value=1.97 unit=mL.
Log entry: value=2 unit=mL
